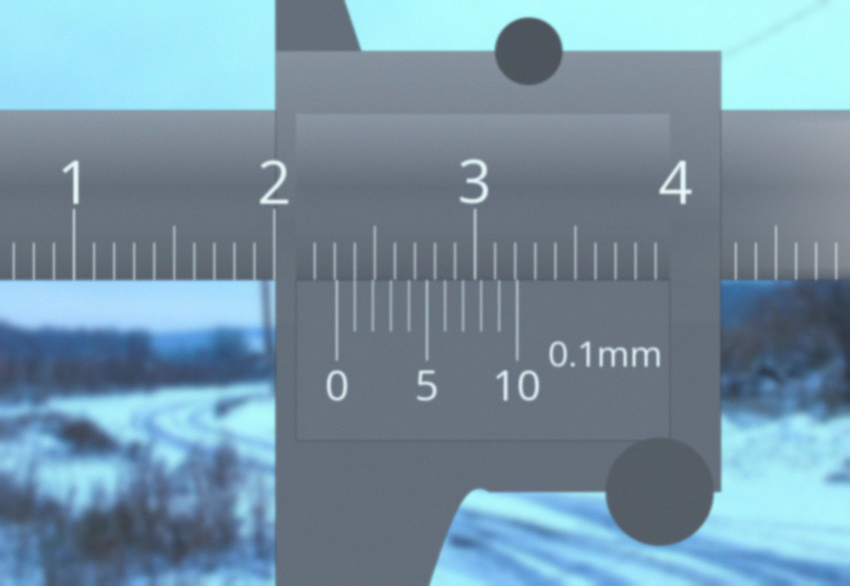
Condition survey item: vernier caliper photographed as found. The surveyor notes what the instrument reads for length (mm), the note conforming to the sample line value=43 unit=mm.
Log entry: value=23.1 unit=mm
